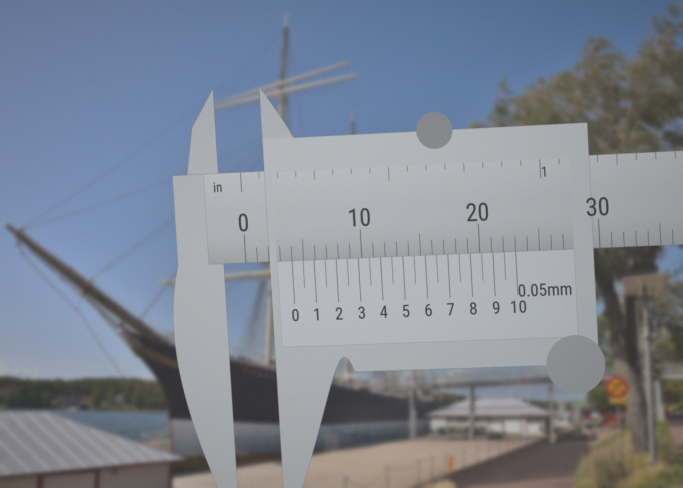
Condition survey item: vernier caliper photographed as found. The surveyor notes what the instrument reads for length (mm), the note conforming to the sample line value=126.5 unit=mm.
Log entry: value=4.0 unit=mm
